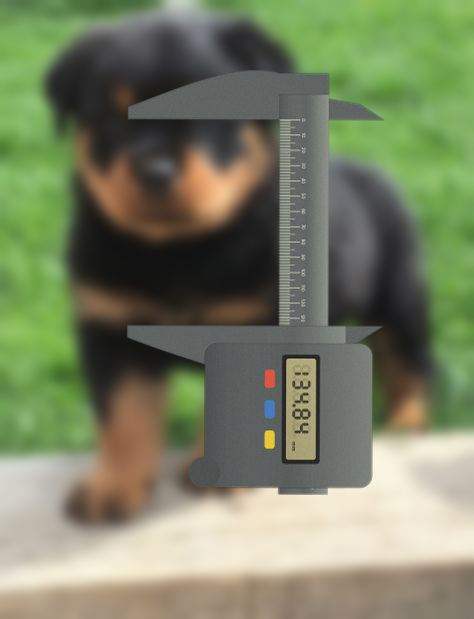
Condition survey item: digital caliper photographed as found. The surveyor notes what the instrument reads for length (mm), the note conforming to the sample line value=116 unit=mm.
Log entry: value=134.84 unit=mm
